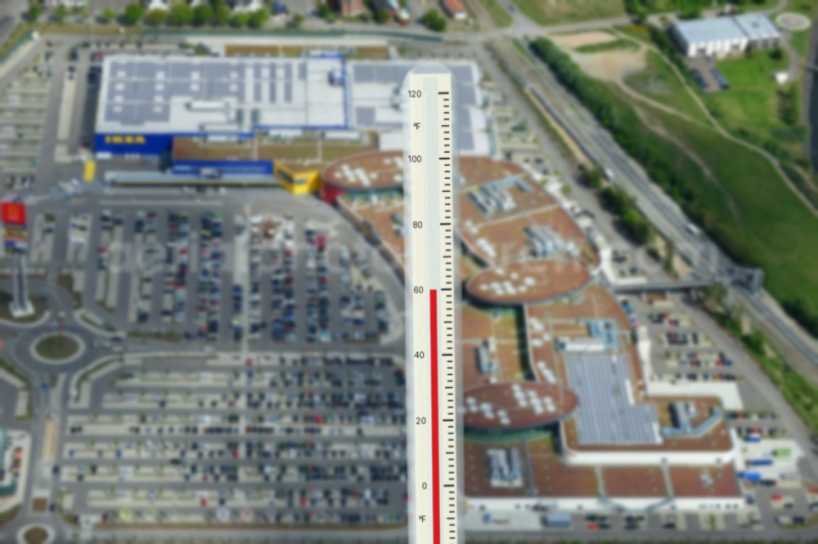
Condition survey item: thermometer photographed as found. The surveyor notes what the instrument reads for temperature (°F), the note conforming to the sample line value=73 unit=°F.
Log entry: value=60 unit=°F
